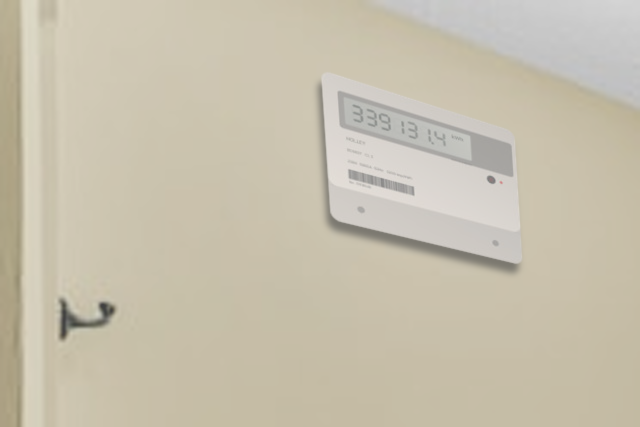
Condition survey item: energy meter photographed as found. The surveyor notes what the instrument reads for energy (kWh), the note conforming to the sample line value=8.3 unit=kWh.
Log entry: value=339131.4 unit=kWh
